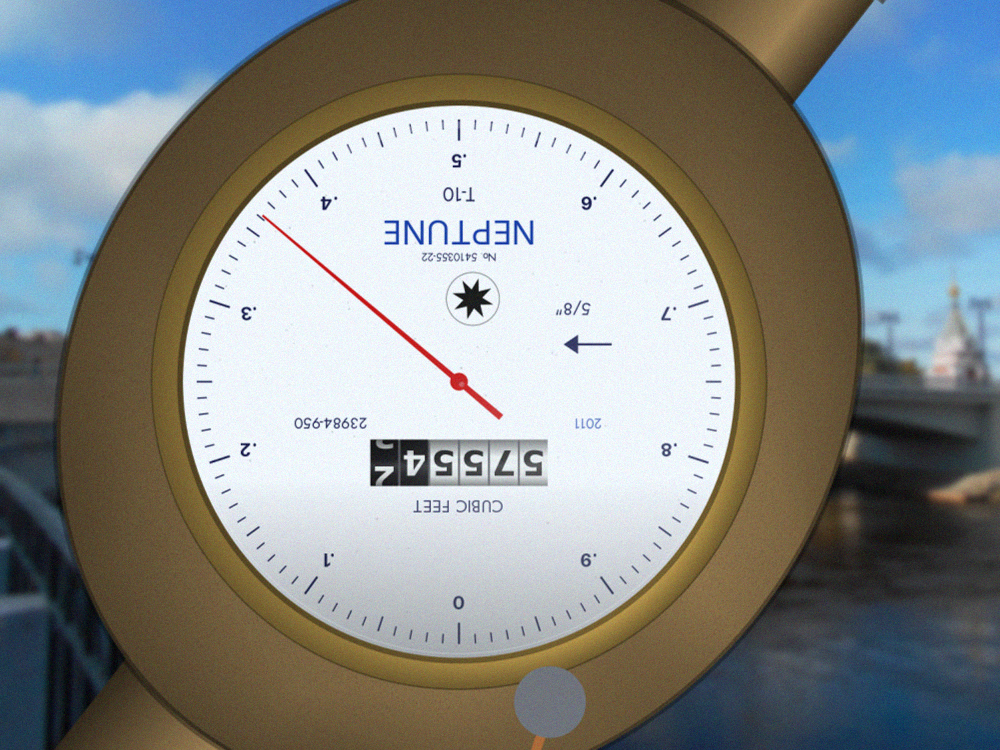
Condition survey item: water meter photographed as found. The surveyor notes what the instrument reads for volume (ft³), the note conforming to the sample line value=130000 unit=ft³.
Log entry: value=575542.36 unit=ft³
